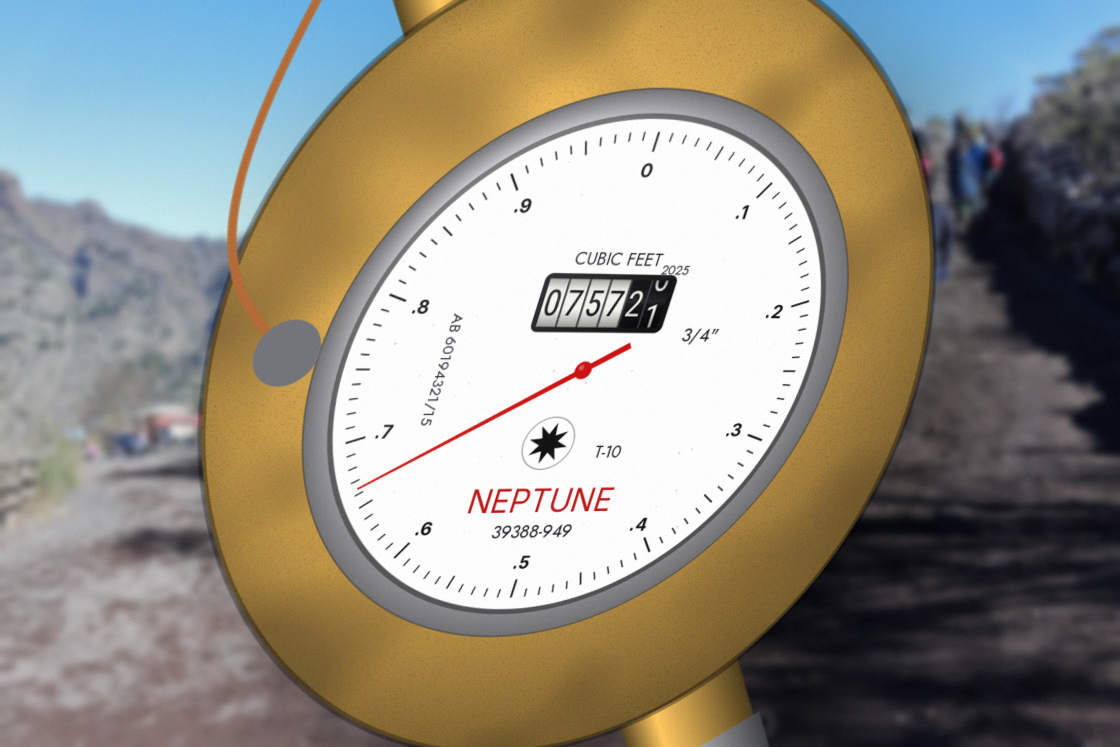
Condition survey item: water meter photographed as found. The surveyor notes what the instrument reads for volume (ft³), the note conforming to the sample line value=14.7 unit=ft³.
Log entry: value=75720.66 unit=ft³
